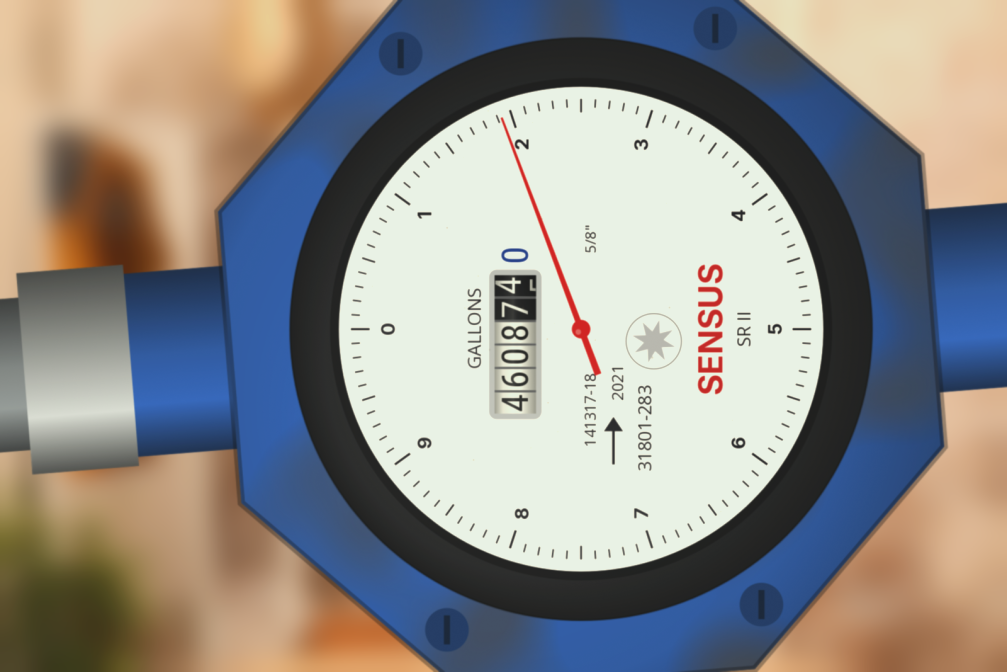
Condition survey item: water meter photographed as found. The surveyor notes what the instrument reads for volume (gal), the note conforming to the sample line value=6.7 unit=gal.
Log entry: value=4608741.9 unit=gal
